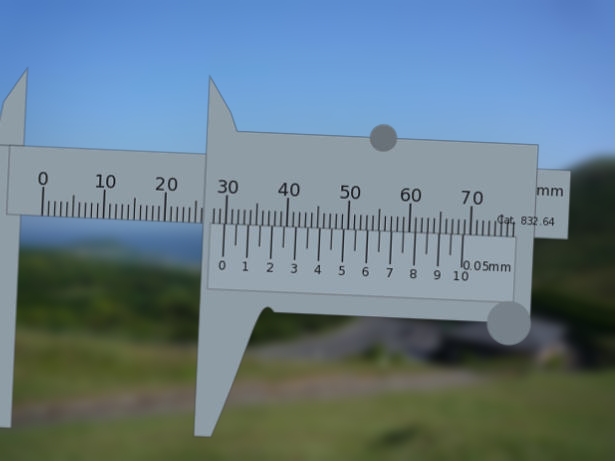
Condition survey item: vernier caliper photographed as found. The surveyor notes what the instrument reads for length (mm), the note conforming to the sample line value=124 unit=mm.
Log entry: value=29.8 unit=mm
